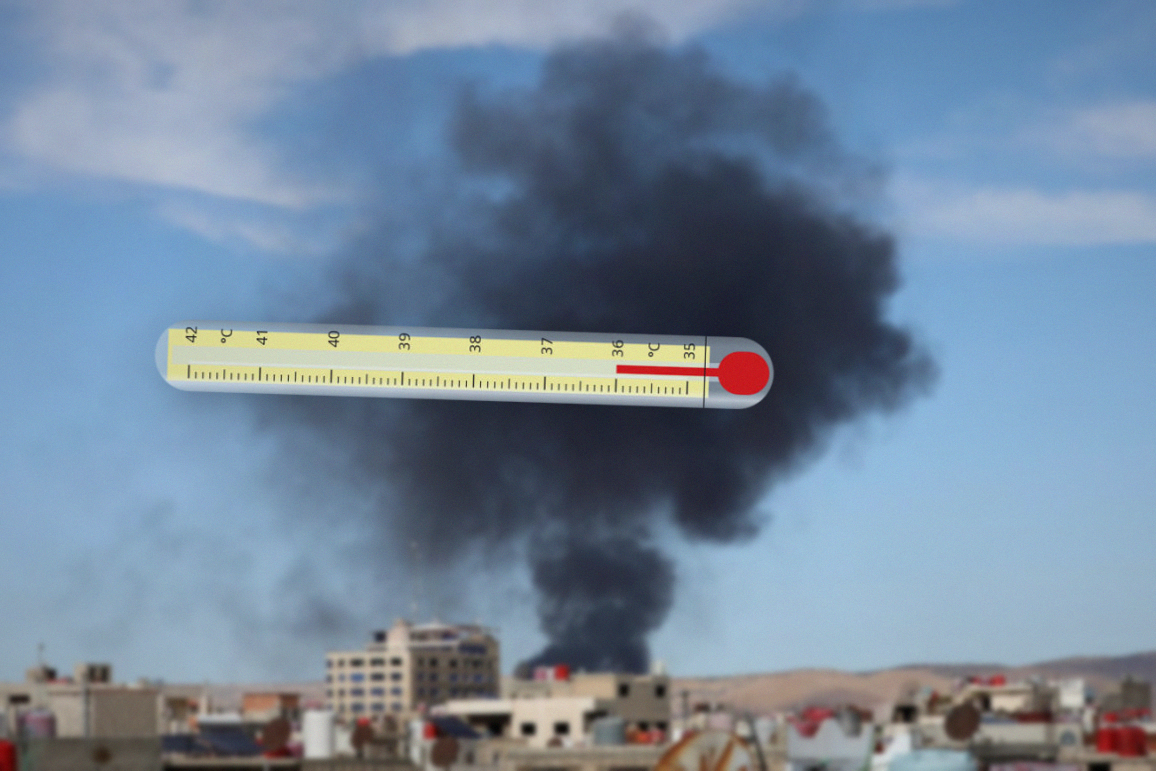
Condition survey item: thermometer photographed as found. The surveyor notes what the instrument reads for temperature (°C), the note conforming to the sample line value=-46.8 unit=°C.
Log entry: value=36 unit=°C
